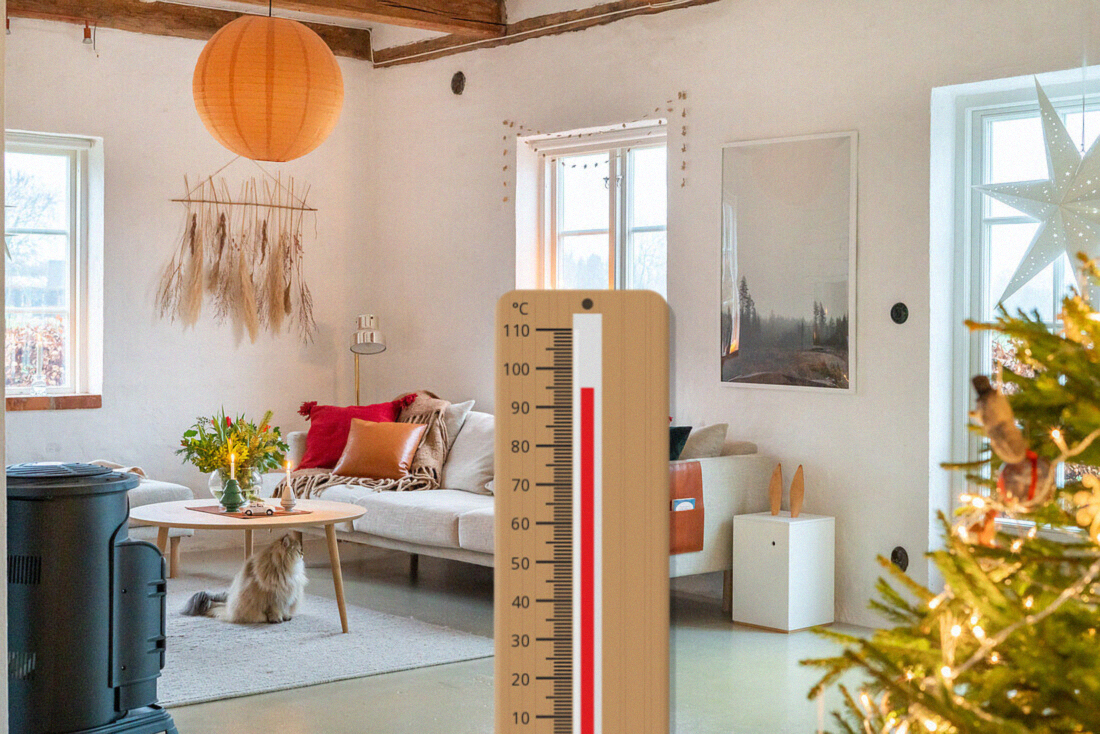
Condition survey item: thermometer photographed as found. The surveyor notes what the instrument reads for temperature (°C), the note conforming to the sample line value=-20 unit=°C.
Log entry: value=95 unit=°C
